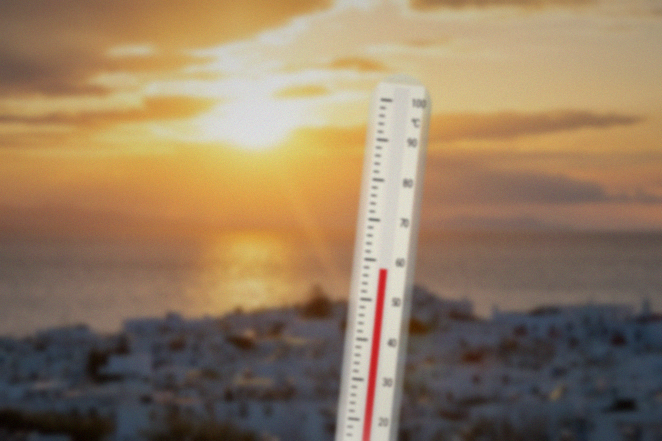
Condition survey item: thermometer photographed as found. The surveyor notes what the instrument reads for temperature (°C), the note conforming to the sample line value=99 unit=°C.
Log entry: value=58 unit=°C
